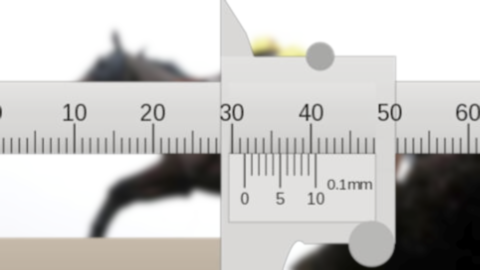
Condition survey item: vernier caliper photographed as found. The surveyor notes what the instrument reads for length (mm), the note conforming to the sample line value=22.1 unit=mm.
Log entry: value=31.6 unit=mm
